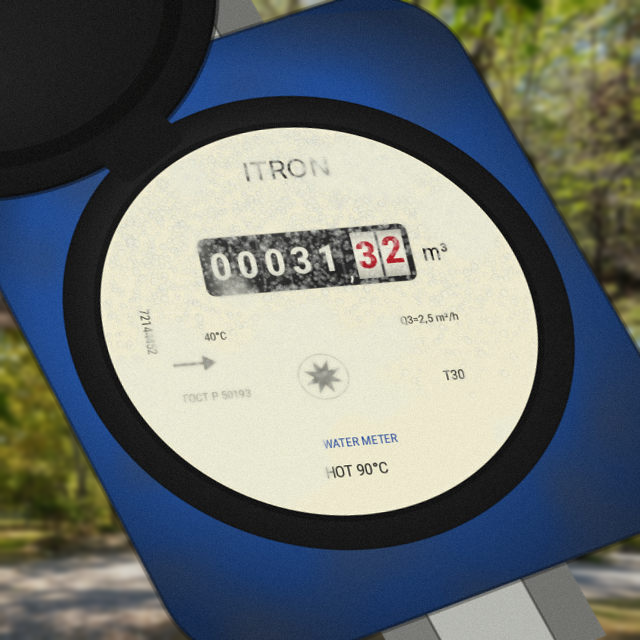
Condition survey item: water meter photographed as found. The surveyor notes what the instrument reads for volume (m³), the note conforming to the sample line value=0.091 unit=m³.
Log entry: value=31.32 unit=m³
